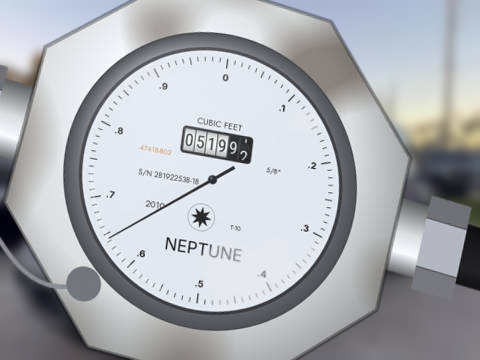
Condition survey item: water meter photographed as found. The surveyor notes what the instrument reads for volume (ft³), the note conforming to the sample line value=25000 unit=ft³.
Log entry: value=51991.64 unit=ft³
